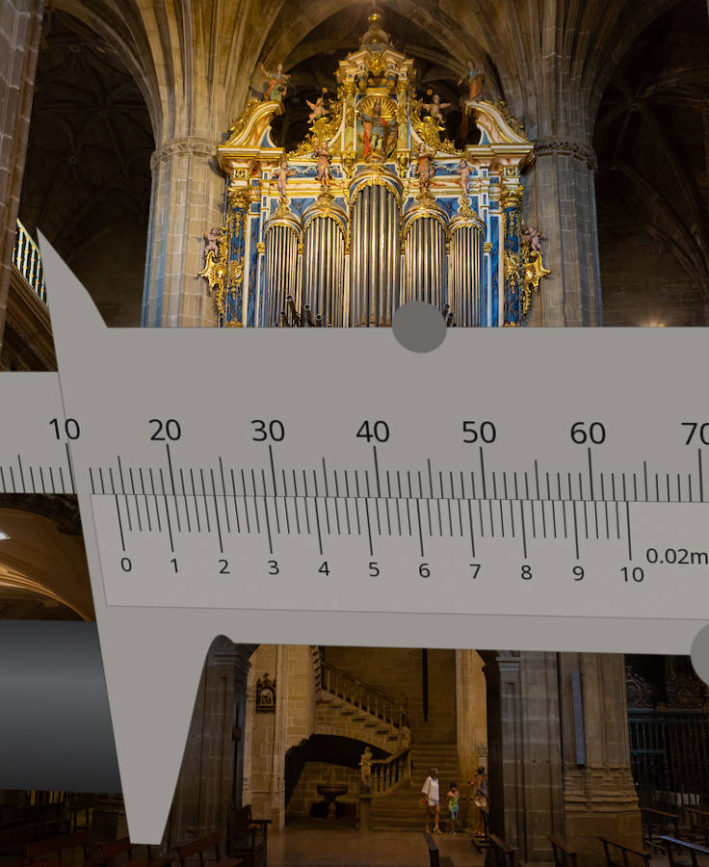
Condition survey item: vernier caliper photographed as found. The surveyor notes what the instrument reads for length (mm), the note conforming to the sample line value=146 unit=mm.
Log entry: value=14.2 unit=mm
